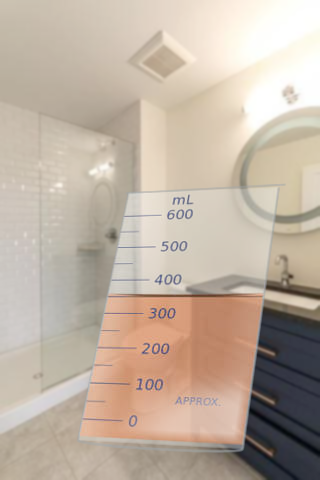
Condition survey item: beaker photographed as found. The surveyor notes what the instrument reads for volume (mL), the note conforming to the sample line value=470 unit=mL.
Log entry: value=350 unit=mL
